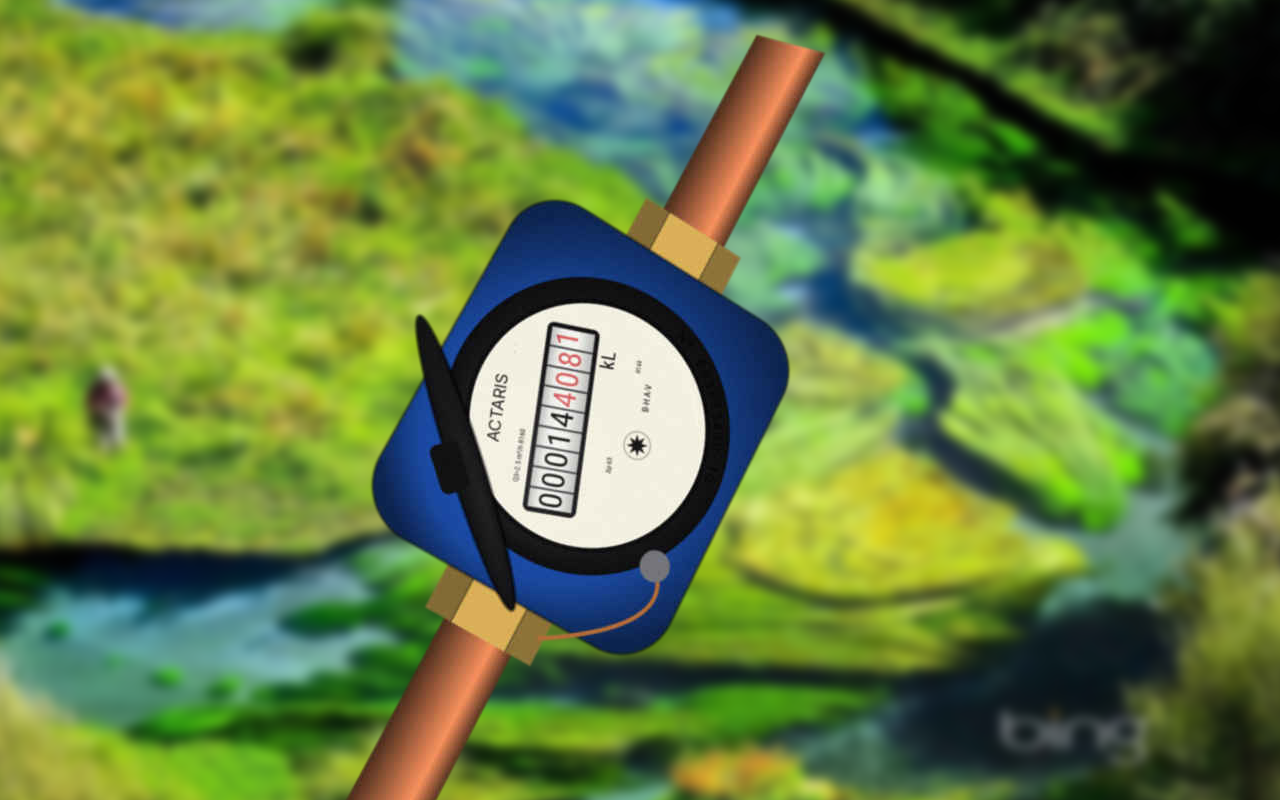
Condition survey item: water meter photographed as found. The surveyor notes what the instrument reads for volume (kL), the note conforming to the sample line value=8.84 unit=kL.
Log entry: value=14.4081 unit=kL
